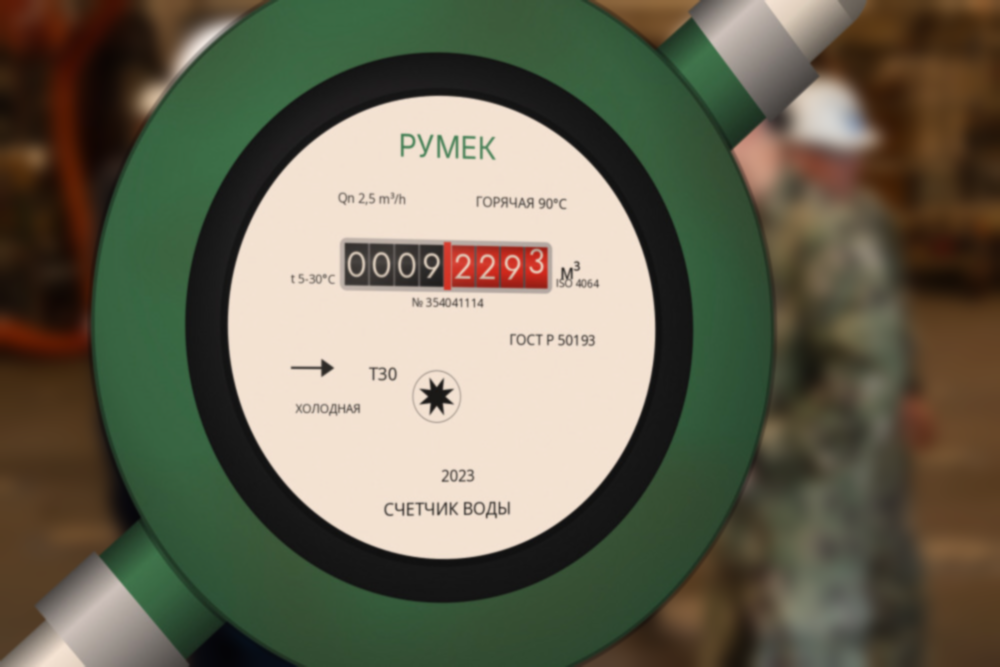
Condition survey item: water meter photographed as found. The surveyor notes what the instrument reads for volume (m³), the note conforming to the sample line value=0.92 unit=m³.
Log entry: value=9.2293 unit=m³
